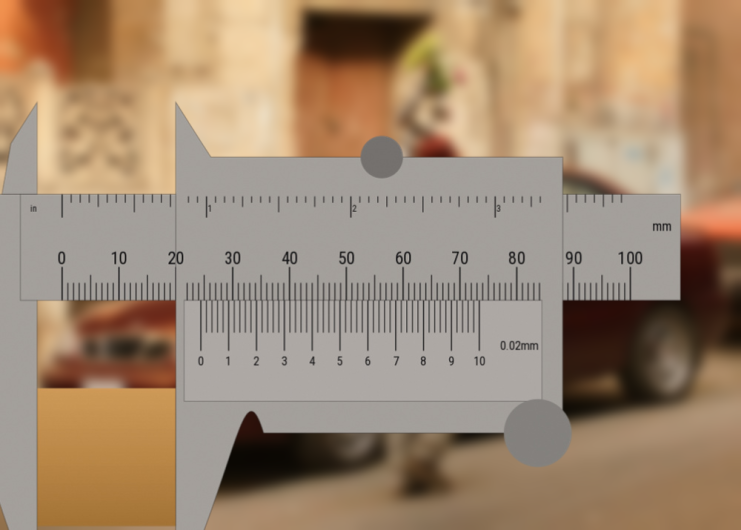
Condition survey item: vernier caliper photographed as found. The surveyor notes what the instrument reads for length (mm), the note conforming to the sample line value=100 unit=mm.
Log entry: value=24.4 unit=mm
